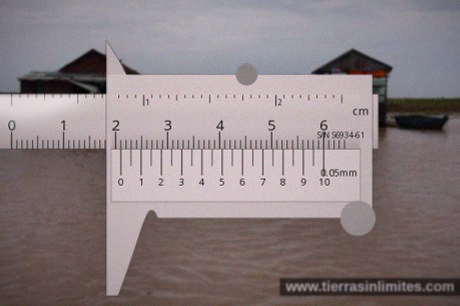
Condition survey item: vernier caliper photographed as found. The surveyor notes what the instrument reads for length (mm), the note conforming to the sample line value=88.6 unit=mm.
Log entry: value=21.0 unit=mm
